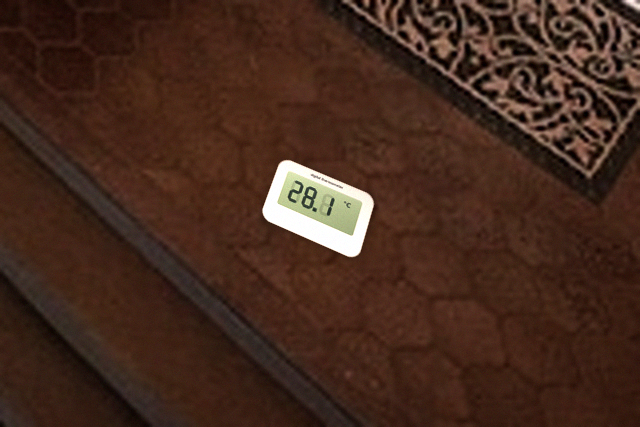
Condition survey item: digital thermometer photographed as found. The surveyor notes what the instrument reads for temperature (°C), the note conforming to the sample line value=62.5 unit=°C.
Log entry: value=28.1 unit=°C
